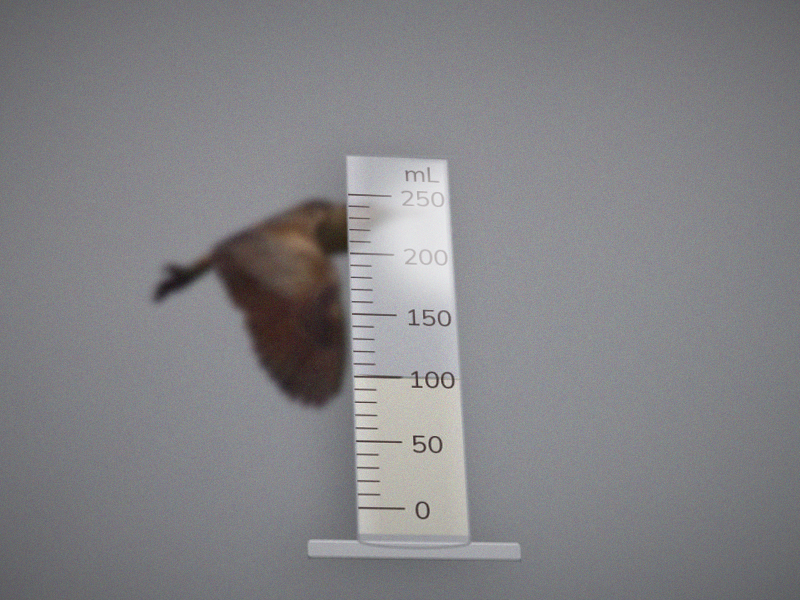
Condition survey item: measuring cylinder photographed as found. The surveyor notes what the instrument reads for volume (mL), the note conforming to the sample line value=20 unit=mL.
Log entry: value=100 unit=mL
